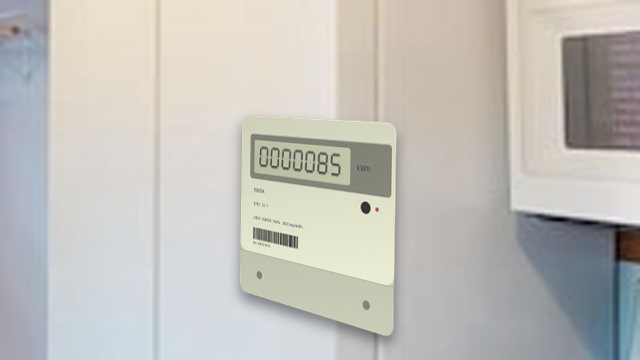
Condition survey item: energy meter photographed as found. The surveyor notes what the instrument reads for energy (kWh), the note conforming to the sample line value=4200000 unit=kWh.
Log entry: value=85 unit=kWh
